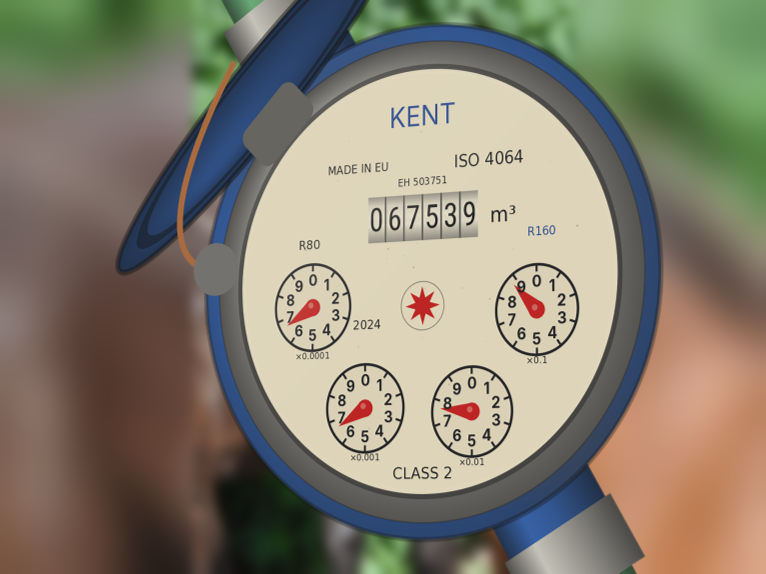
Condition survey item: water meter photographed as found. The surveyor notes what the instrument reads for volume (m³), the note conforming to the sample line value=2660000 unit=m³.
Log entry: value=67539.8766 unit=m³
